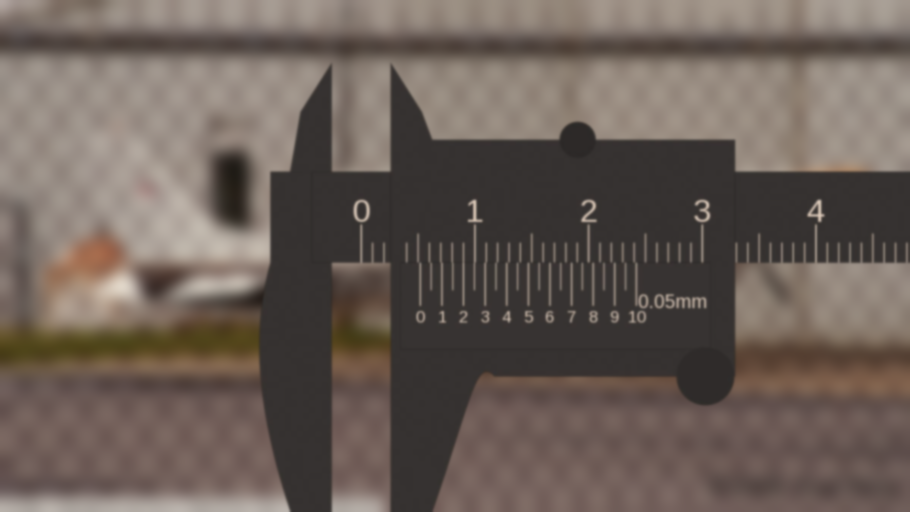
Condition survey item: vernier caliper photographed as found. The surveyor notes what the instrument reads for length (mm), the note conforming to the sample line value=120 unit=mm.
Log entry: value=5.2 unit=mm
